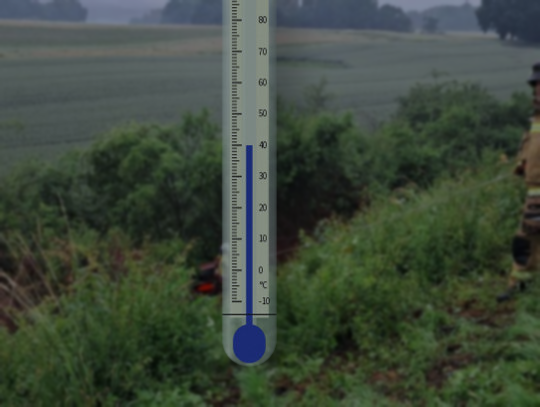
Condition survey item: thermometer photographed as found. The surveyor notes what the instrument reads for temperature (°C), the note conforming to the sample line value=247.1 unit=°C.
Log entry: value=40 unit=°C
